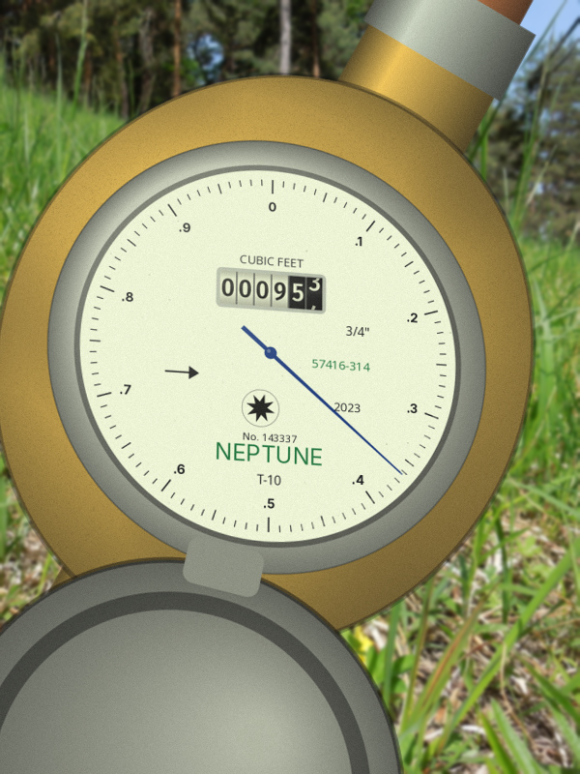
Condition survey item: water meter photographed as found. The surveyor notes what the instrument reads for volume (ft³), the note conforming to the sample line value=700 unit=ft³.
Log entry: value=953.36 unit=ft³
